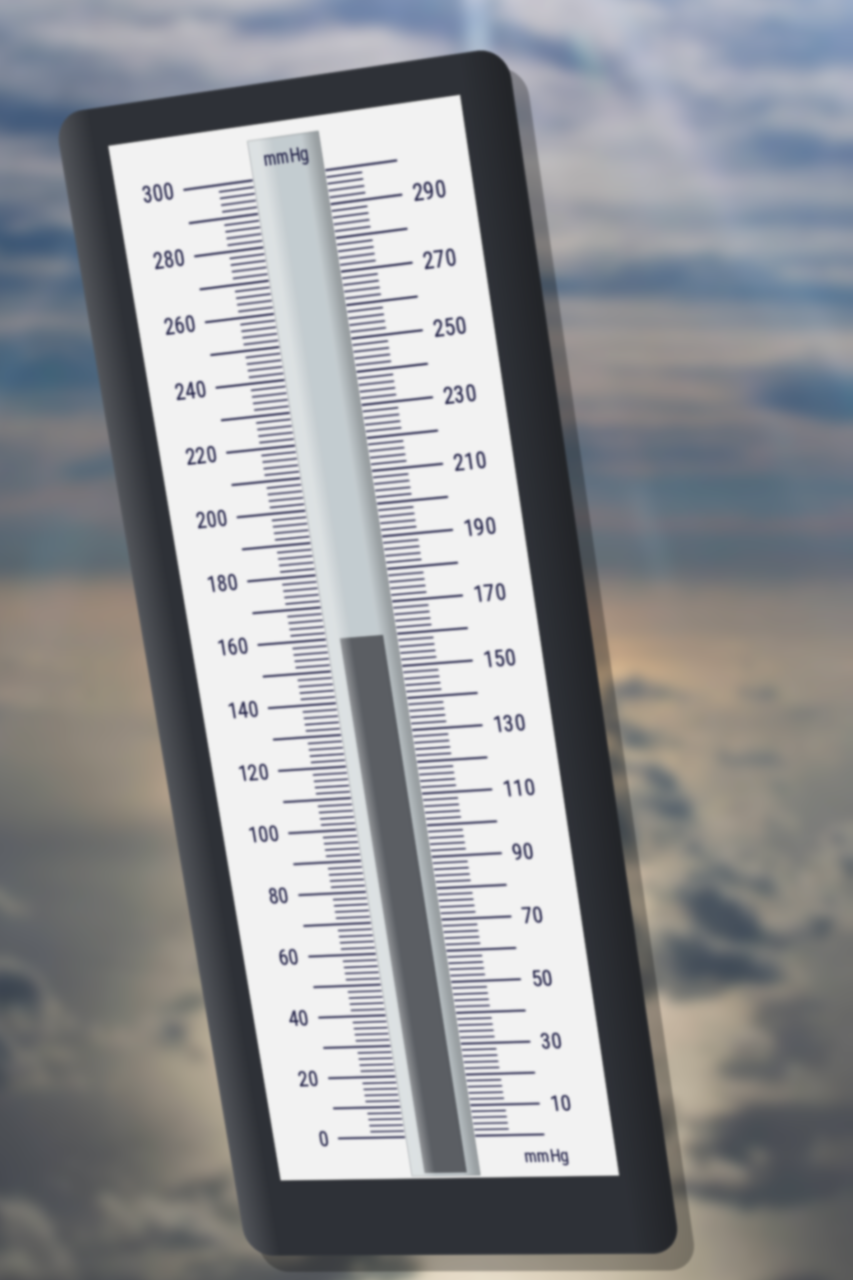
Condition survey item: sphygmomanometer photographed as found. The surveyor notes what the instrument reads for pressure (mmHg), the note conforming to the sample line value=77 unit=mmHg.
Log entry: value=160 unit=mmHg
